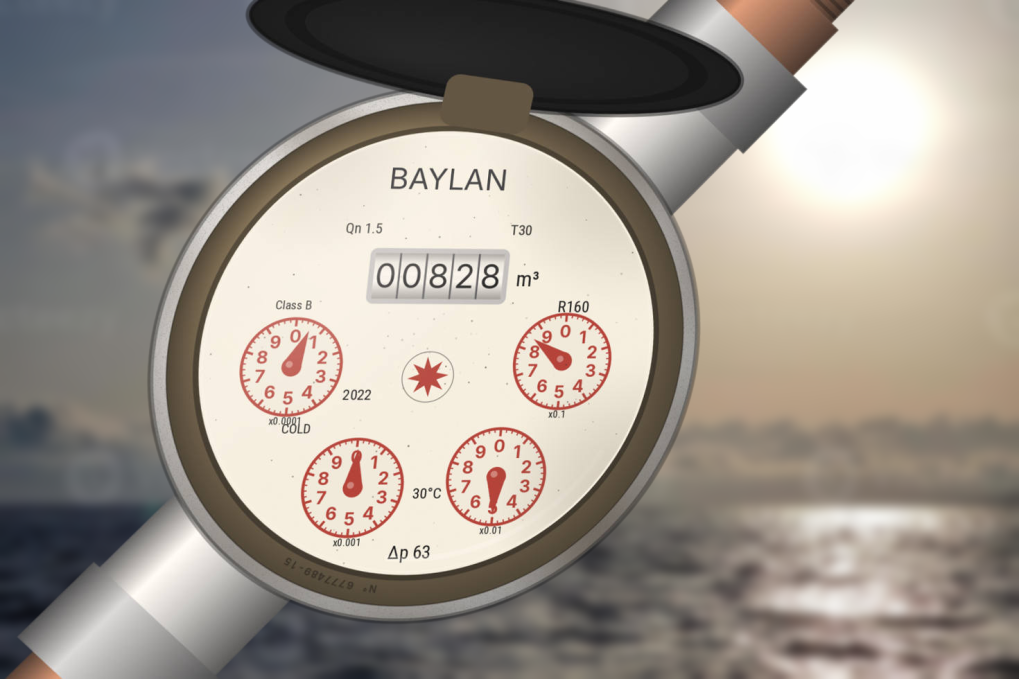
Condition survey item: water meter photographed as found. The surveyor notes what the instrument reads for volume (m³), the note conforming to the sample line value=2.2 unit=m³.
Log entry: value=828.8500 unit=m³
